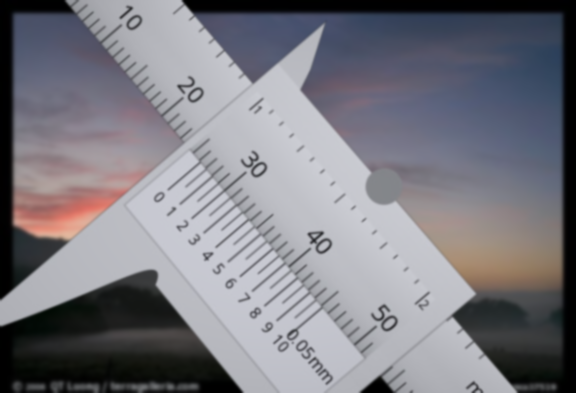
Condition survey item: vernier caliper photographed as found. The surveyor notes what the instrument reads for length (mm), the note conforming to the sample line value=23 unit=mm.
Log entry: value=26.2 unit=mm
